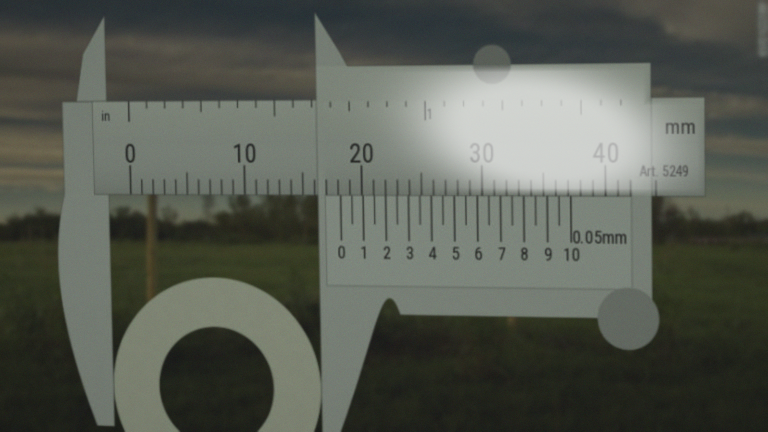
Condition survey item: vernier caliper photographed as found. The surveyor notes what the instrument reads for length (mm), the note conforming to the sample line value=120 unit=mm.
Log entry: value=18.2 unit=mm
